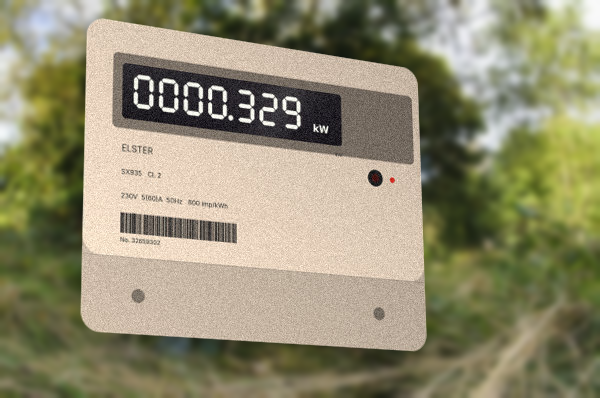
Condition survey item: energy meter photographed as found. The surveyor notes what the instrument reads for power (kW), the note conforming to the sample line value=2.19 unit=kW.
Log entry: value=0.329 unit=kW
